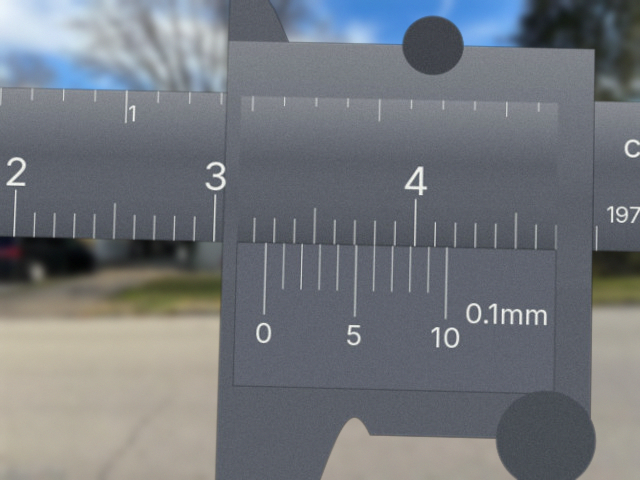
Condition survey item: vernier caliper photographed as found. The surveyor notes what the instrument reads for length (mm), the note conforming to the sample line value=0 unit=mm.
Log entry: value=32.6 unit=mm
